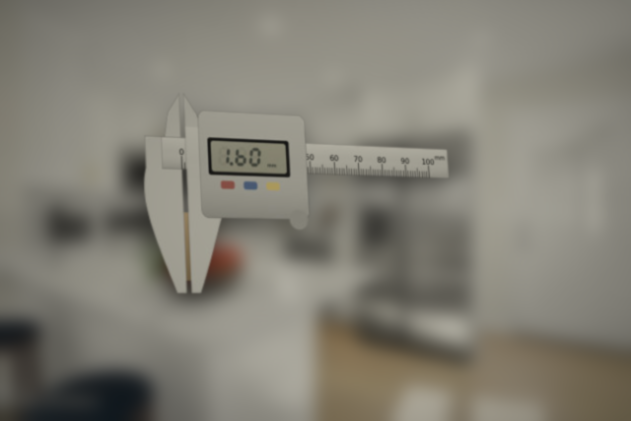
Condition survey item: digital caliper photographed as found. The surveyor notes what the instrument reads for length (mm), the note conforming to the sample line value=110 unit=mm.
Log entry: value=1.60 unit=mm
